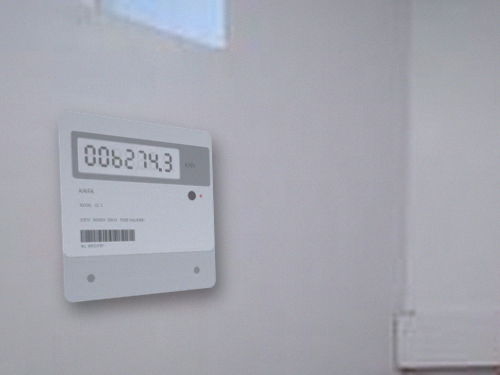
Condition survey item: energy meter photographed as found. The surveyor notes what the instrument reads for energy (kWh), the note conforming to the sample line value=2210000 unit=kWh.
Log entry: value=6274.3 unit=kWh
